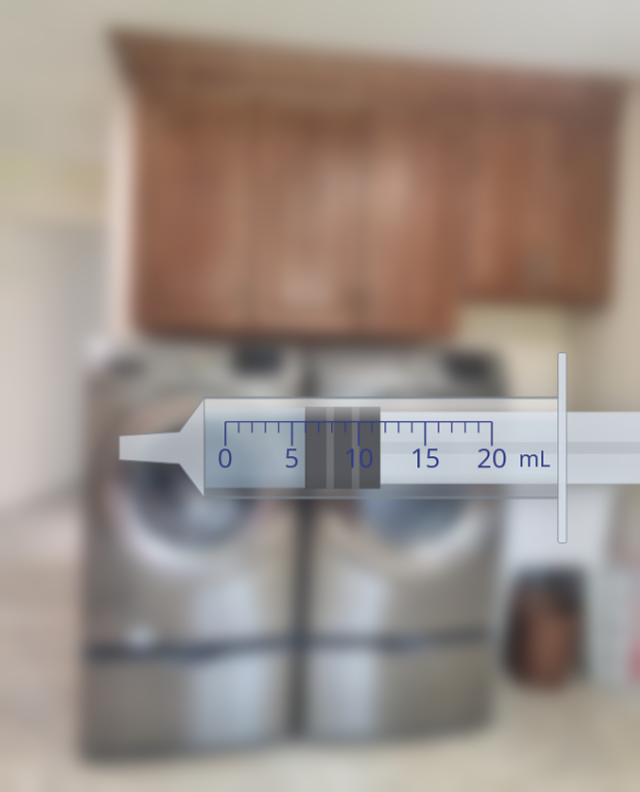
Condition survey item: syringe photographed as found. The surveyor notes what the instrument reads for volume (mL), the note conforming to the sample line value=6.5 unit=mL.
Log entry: value=6 unit=mL
